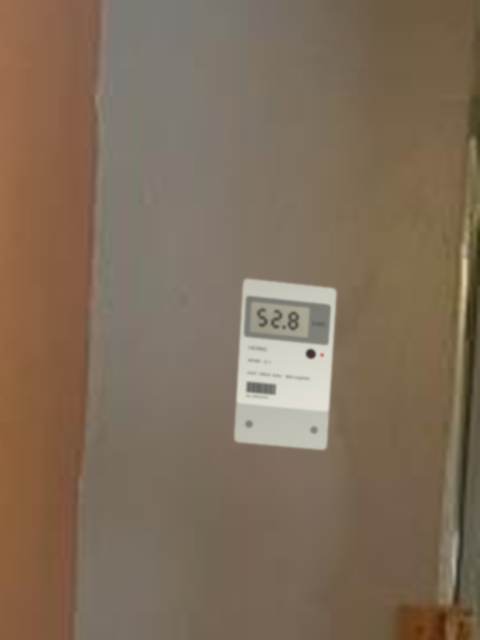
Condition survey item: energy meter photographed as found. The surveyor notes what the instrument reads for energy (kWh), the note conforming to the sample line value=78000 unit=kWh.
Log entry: value=52.8 unit=kWh
